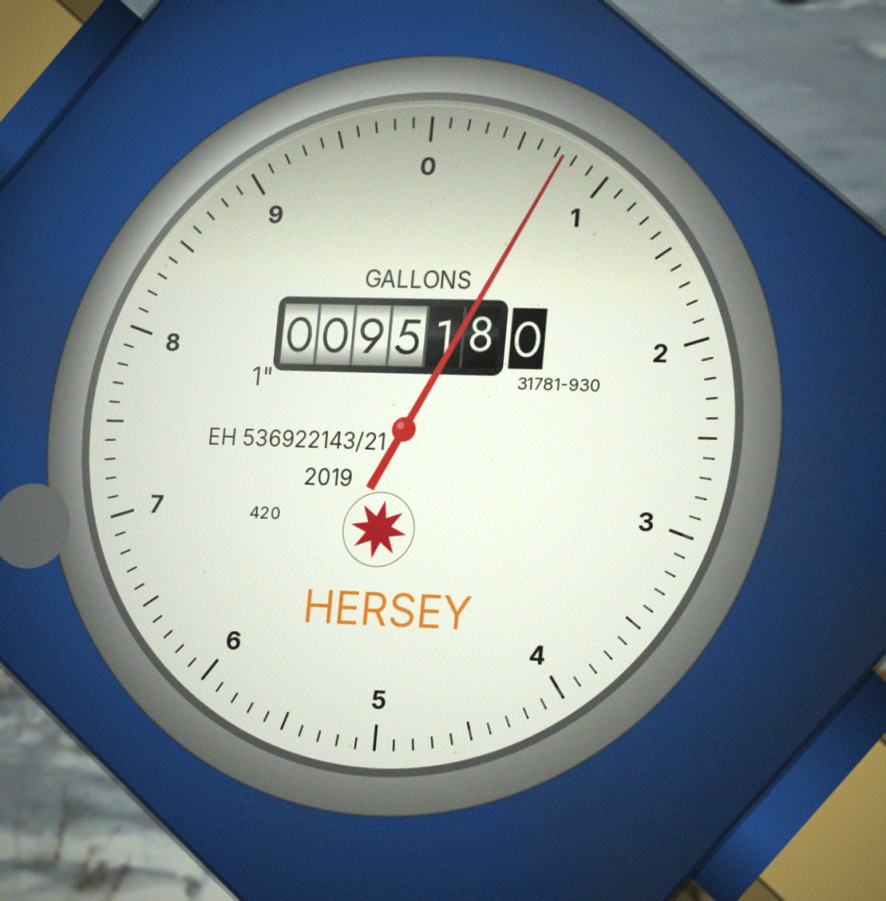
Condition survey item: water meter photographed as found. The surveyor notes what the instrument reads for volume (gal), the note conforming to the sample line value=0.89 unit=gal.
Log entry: value=95180.7 unit=gal
